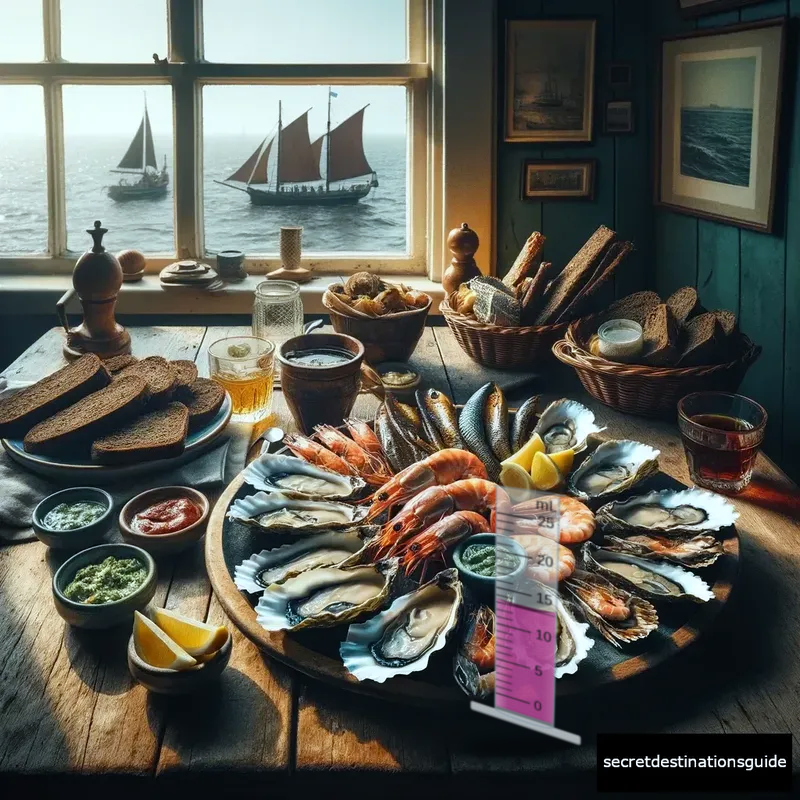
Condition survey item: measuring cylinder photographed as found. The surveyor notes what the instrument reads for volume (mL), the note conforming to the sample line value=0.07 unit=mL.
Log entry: value=13 unit=mL
